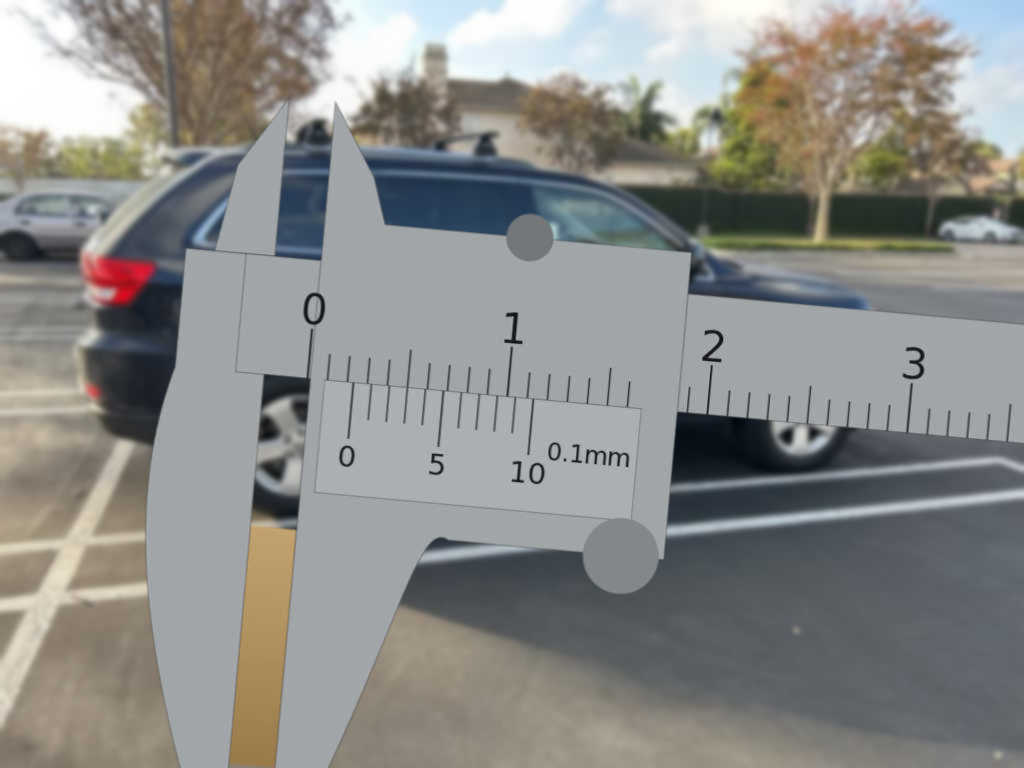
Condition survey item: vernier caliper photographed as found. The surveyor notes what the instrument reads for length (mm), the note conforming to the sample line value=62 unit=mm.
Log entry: value=2.3 unit=mm
